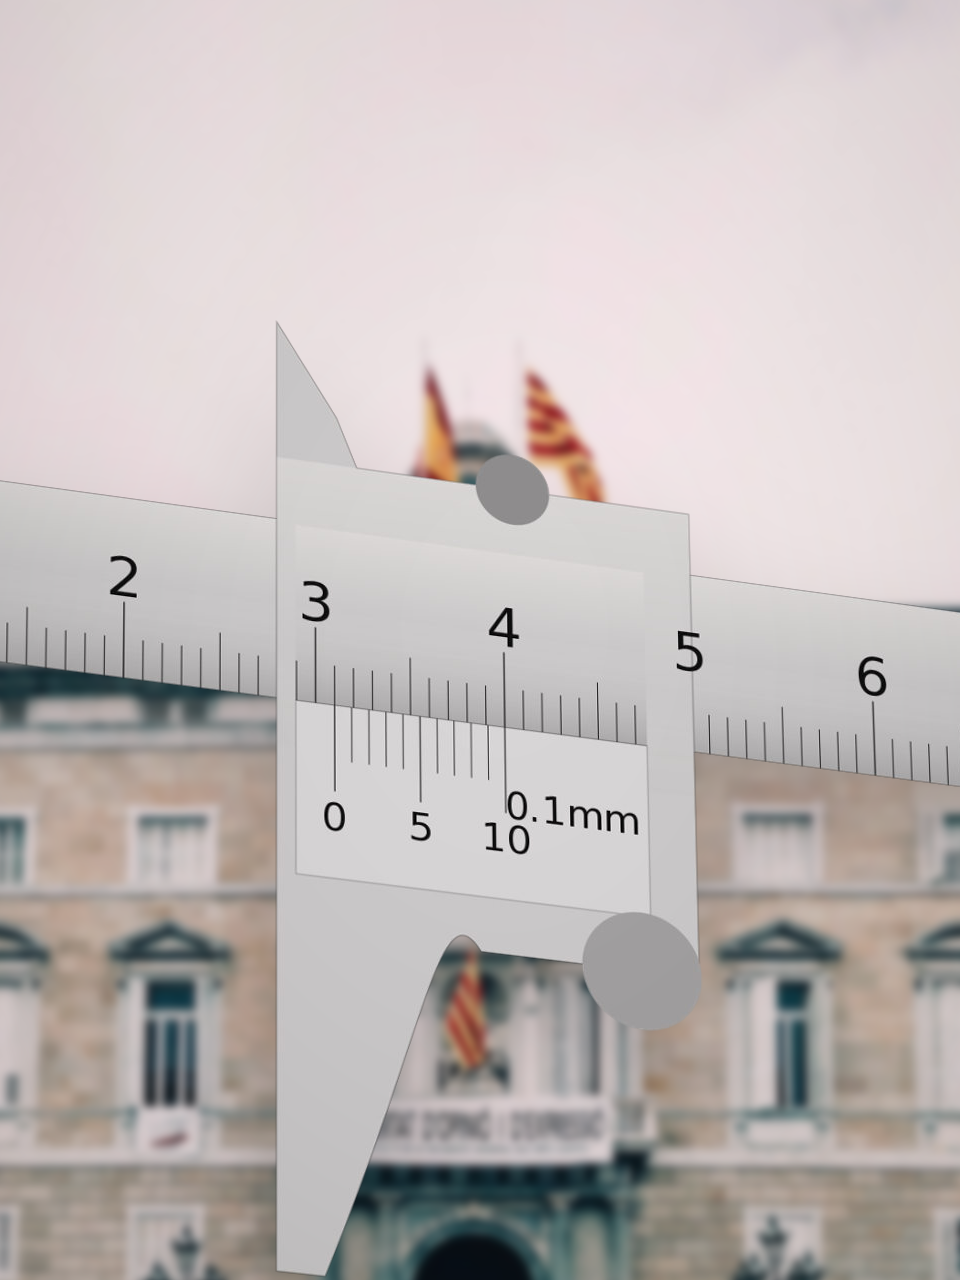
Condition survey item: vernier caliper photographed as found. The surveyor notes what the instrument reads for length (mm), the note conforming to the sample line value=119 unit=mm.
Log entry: value=31.0 unit=mm
